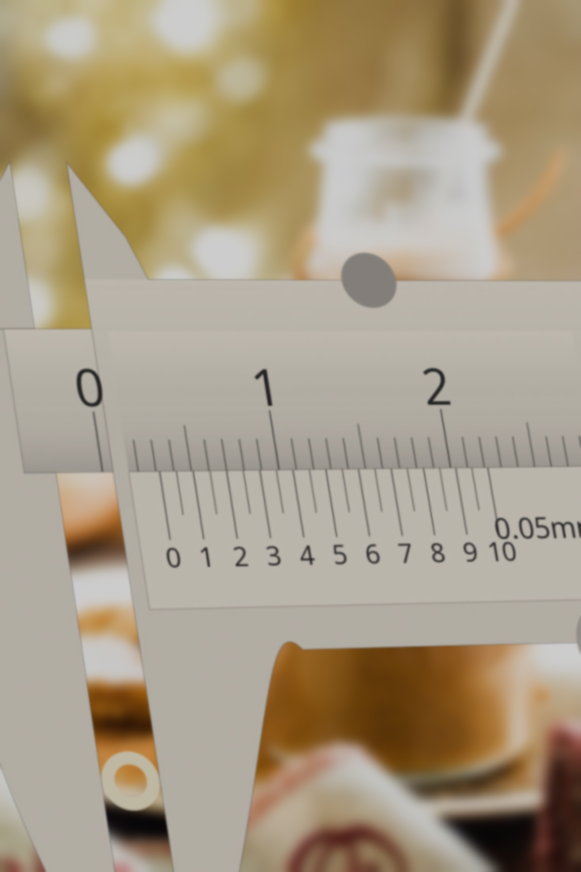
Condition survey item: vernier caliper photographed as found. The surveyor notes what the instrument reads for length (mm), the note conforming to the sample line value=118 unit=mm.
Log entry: value=3.2 unit=mm
